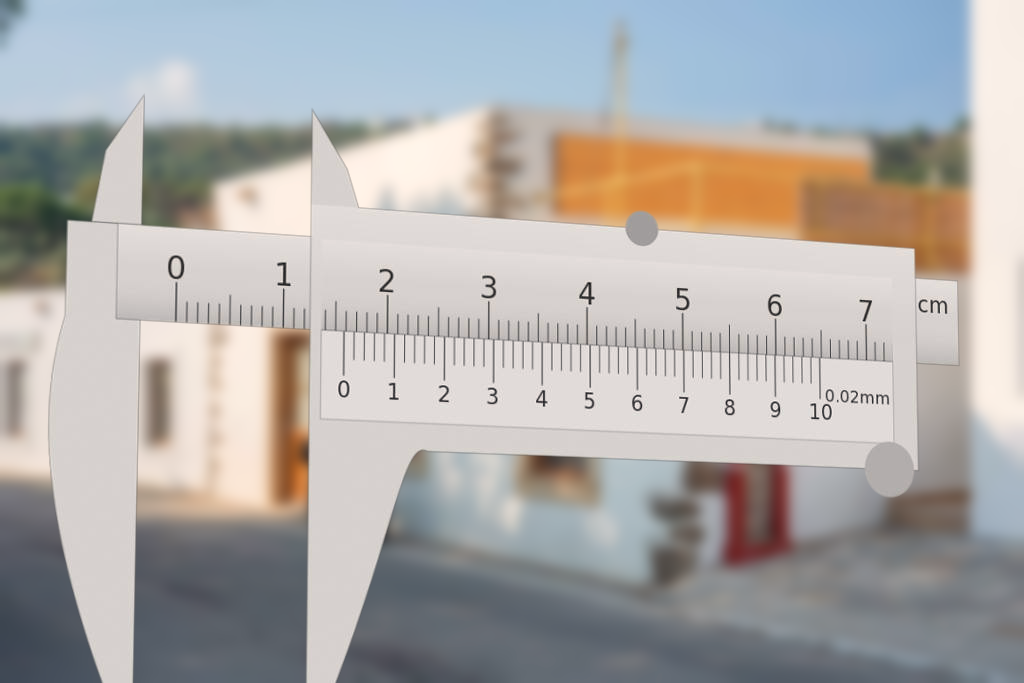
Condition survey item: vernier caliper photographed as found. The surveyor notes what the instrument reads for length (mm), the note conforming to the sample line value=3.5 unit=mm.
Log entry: value=15.8 unit=mm
